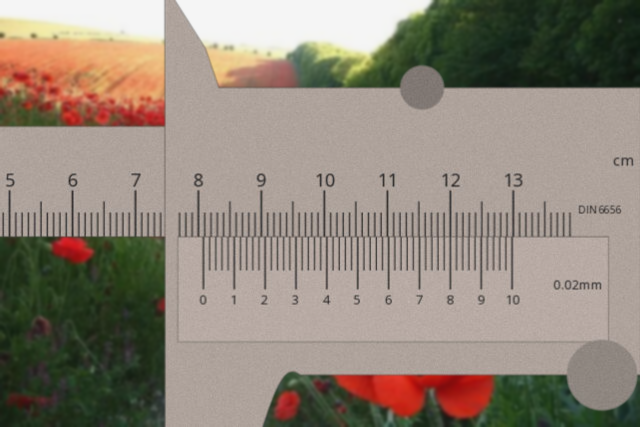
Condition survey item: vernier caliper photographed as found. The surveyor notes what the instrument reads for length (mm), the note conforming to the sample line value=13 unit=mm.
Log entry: value=80.8 unit=mm
